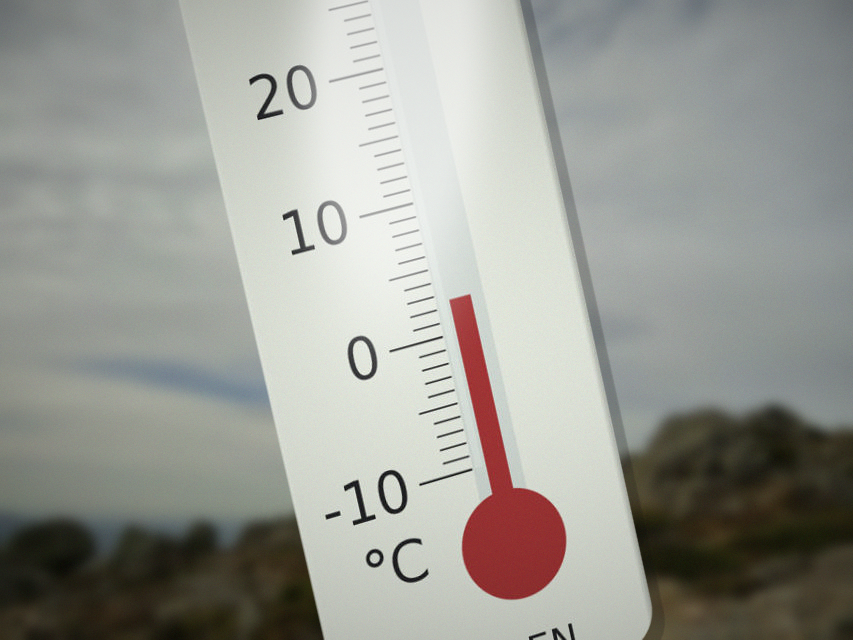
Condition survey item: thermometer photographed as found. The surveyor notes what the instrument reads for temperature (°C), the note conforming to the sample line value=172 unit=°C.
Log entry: value=2.5 unit=°C
